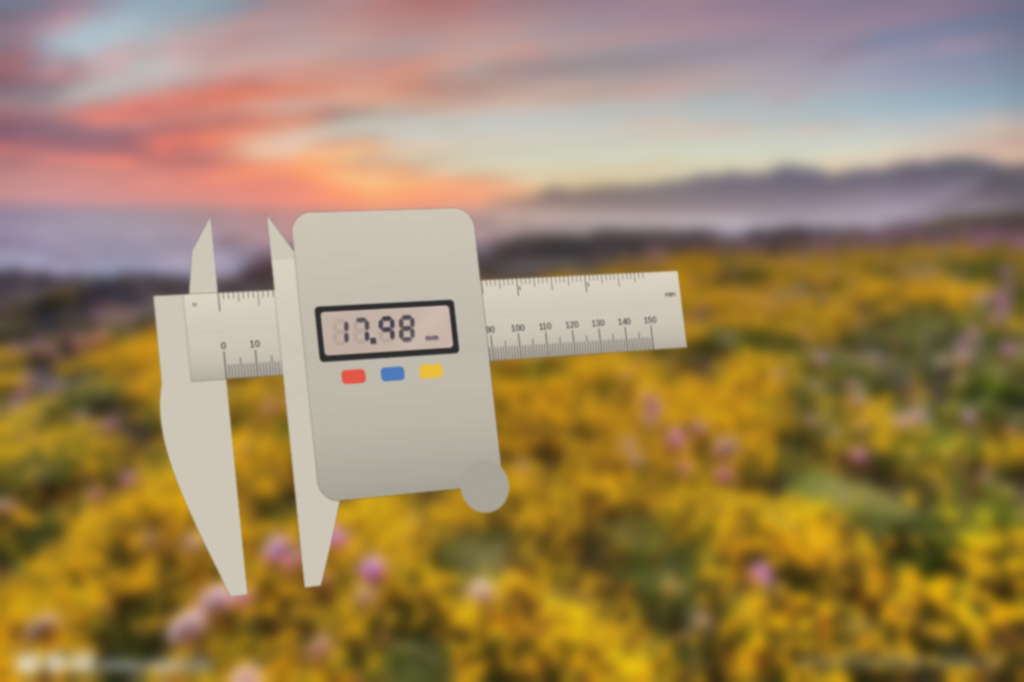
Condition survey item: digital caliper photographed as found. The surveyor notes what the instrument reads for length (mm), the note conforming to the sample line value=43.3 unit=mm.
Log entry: value=17.98 unit=mm
